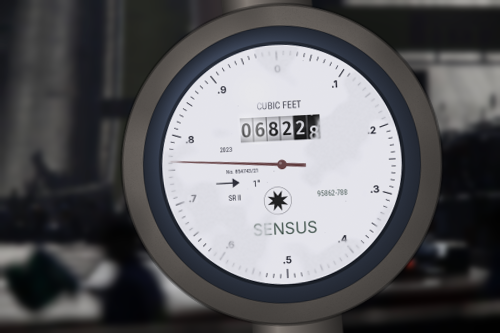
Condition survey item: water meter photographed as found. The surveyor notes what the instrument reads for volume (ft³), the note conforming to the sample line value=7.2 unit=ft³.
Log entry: value=68227.76 unit=ft³
